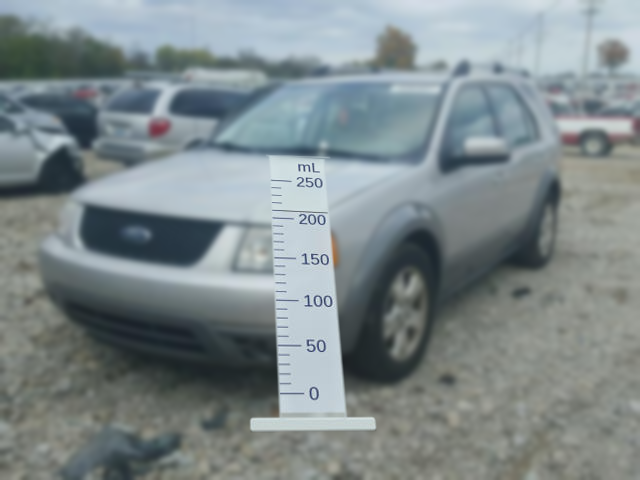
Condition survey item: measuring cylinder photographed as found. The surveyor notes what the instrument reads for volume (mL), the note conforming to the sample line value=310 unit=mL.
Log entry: value=210 unit=mL
